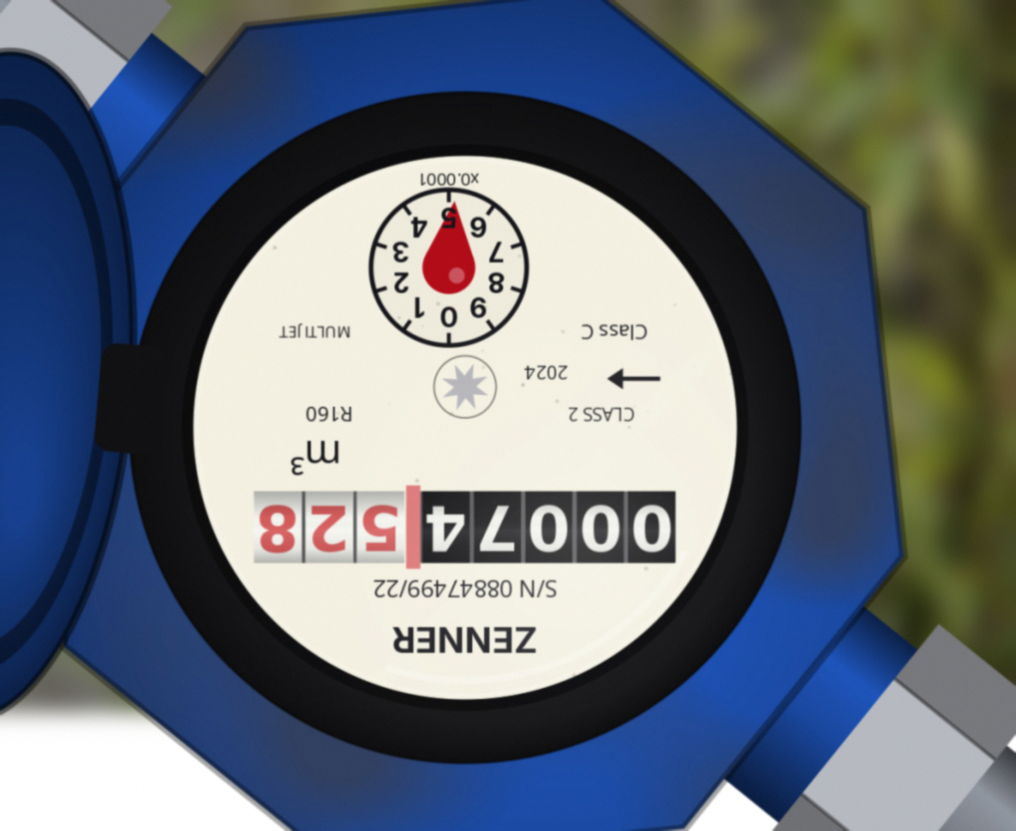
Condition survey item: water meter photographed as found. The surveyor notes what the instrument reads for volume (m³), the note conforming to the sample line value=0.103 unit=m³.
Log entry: value=74.5285 unit=m³
